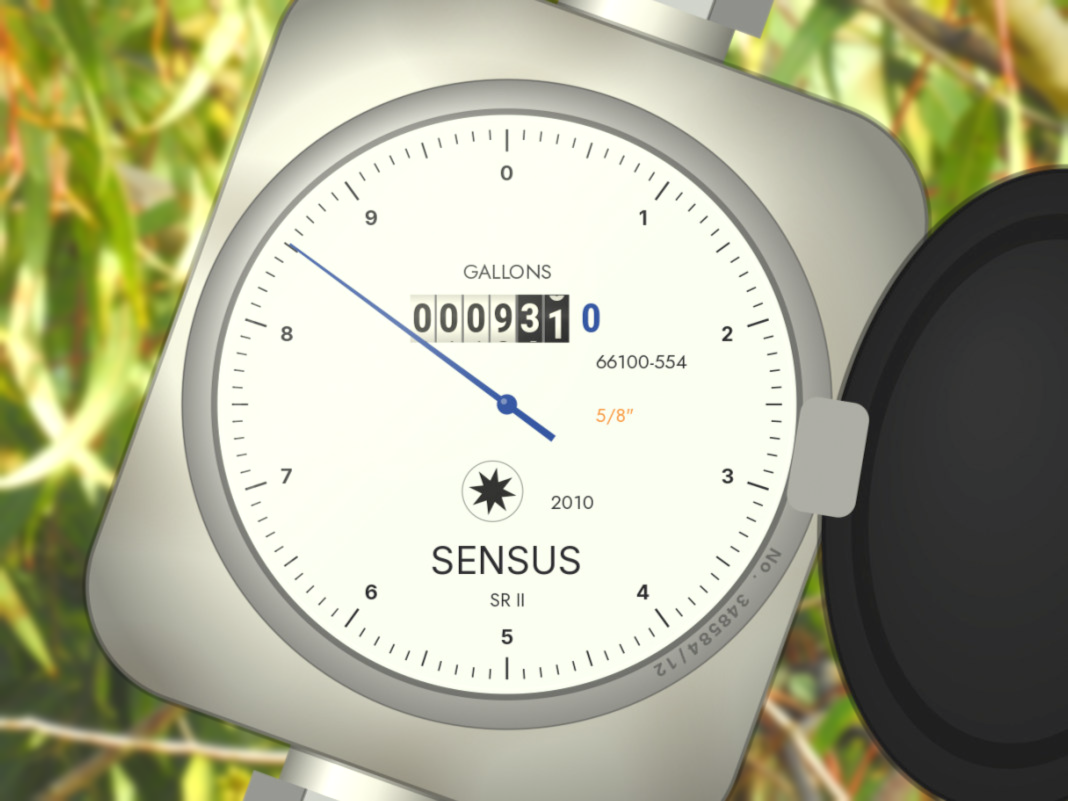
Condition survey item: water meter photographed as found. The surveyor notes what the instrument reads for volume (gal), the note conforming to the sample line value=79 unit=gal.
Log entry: value=9308.5 unit=gal
